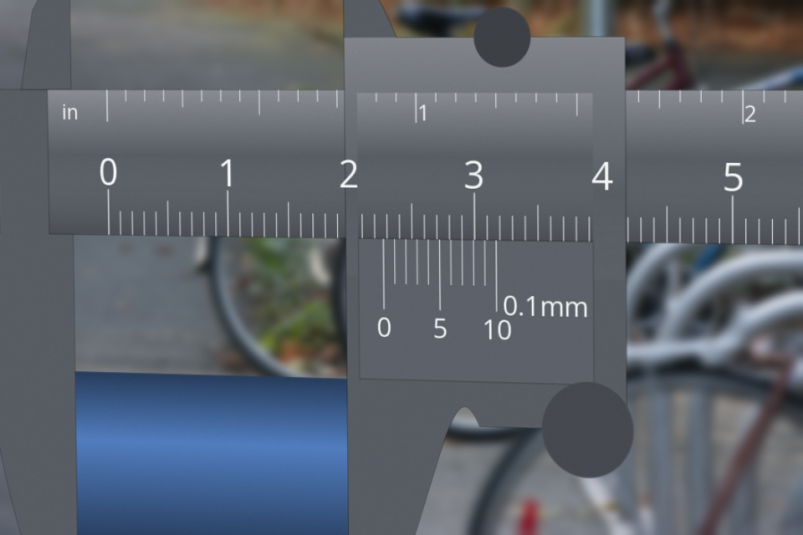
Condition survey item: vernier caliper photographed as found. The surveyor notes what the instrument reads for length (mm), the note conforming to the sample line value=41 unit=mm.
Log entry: value=22.7 unit=mm
